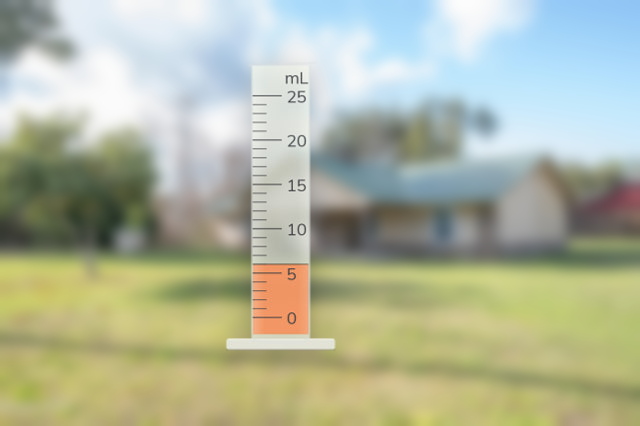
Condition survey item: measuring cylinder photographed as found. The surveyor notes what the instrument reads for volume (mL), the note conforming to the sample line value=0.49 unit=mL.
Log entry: value=6 unit=mL
